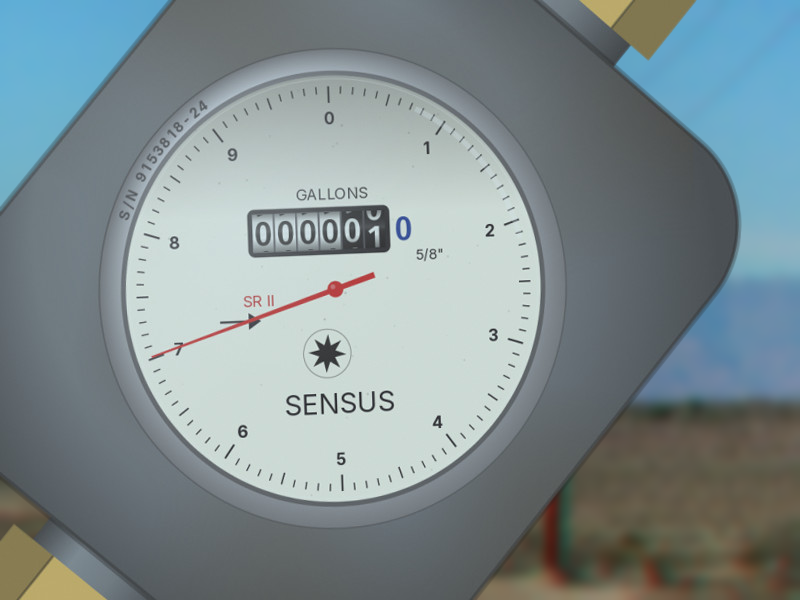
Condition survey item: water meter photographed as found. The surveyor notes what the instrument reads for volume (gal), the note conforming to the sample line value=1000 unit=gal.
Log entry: value=7.0 unit=gal
